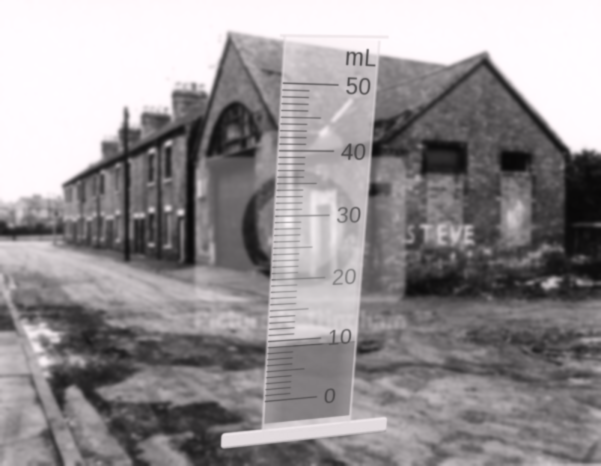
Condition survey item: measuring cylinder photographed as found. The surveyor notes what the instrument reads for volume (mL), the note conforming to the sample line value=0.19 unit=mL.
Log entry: value=9 unit=mL
